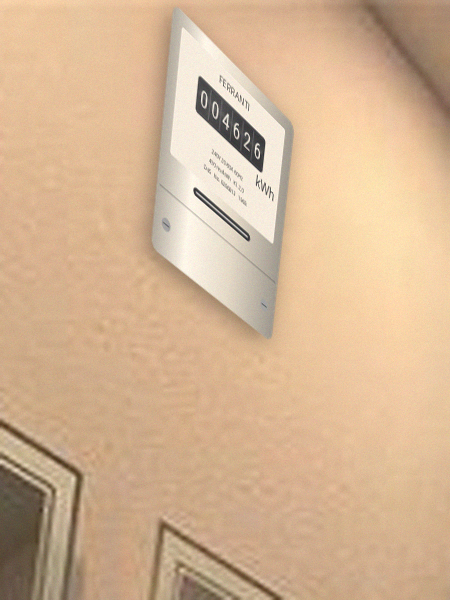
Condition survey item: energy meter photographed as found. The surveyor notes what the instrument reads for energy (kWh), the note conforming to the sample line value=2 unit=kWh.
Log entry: value=4626 unit=kWh
